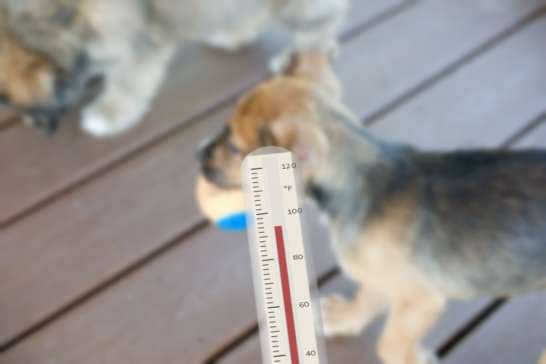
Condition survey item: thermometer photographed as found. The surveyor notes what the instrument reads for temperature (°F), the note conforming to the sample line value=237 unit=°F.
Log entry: value=94 unit=°F
